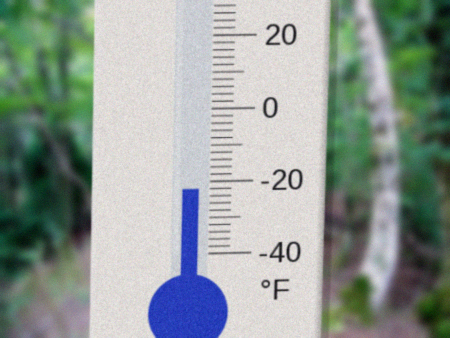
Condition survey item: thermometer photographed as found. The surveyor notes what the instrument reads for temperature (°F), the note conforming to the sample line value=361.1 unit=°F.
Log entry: value=-22 unit=°F
